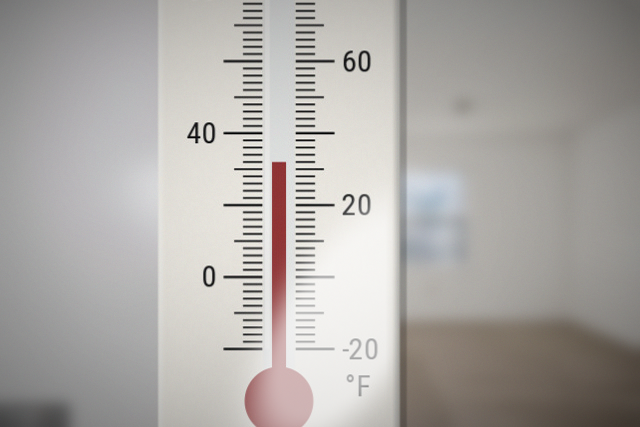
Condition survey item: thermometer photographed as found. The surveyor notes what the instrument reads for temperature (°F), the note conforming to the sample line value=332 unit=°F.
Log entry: value=32 unit=°F
